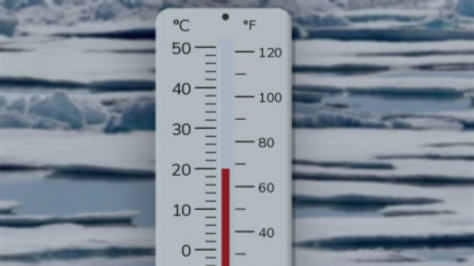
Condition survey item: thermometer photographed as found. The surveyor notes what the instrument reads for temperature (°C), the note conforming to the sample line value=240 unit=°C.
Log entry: value=20 unit=°C
